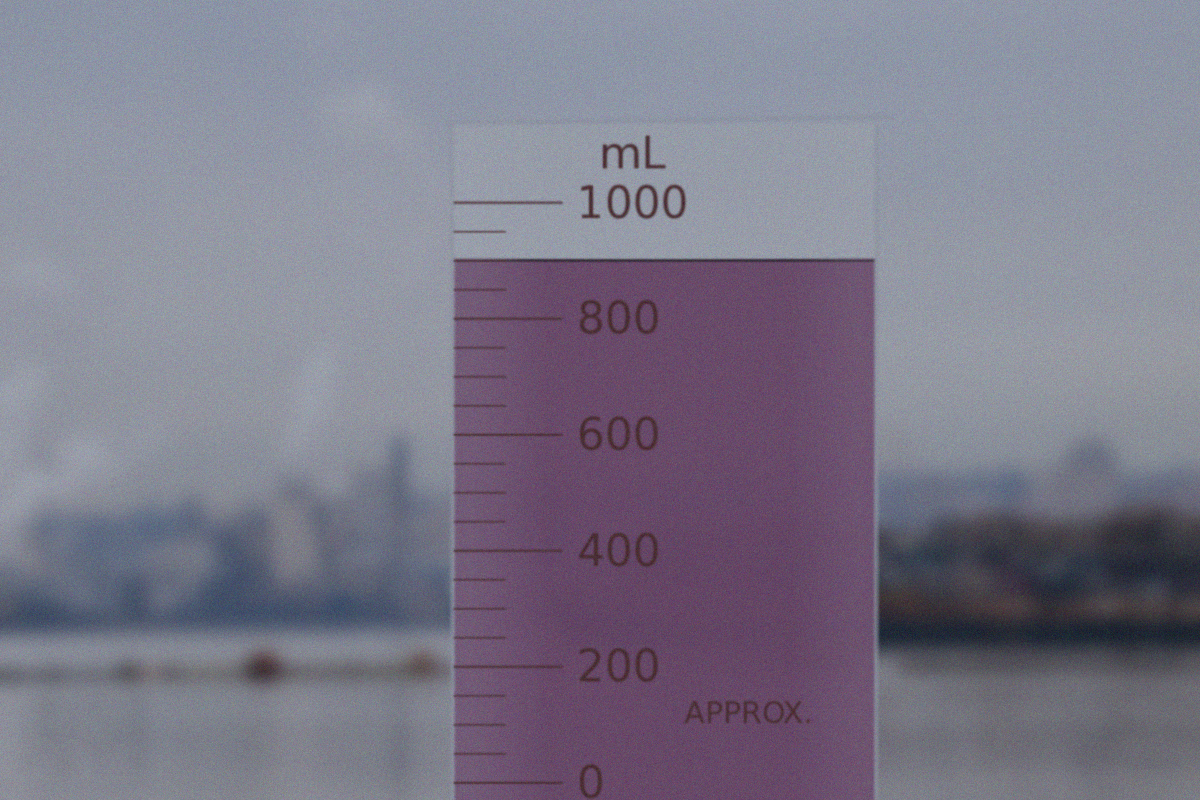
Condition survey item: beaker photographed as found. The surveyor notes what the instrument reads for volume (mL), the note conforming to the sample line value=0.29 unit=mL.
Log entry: value=900 unit=mL
